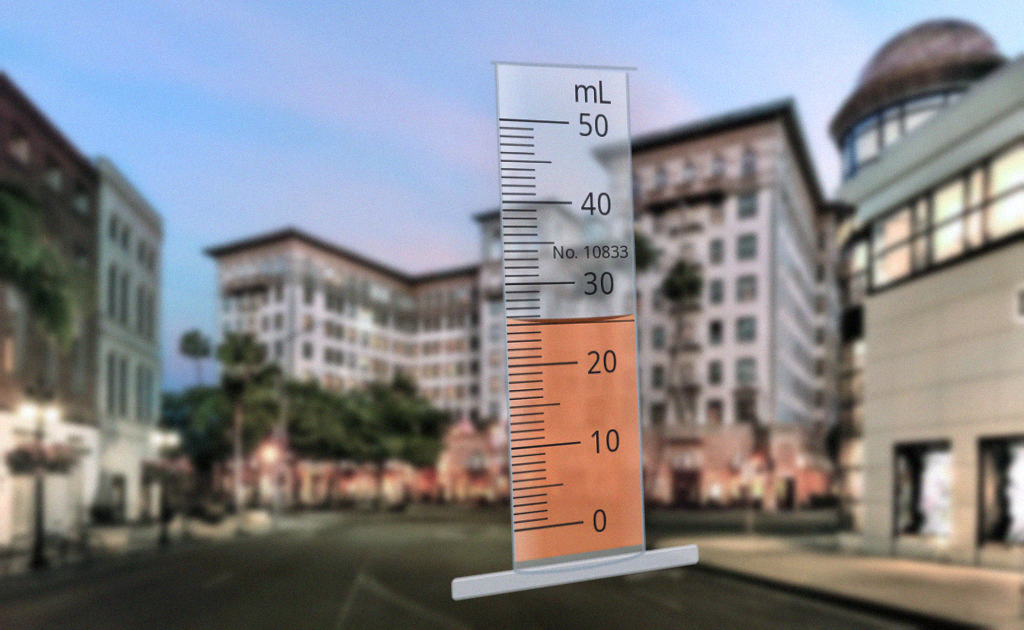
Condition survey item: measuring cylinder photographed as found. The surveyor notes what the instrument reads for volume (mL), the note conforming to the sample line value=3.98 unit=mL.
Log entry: value=25 unit=mL
